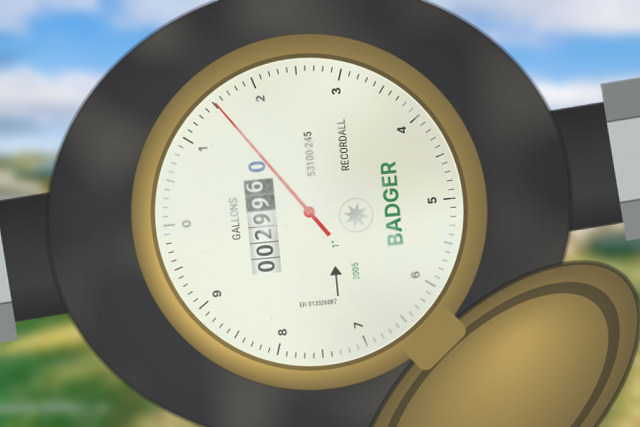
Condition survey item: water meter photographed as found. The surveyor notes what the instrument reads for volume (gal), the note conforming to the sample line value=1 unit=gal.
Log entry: value=29961.5 unit=gal
